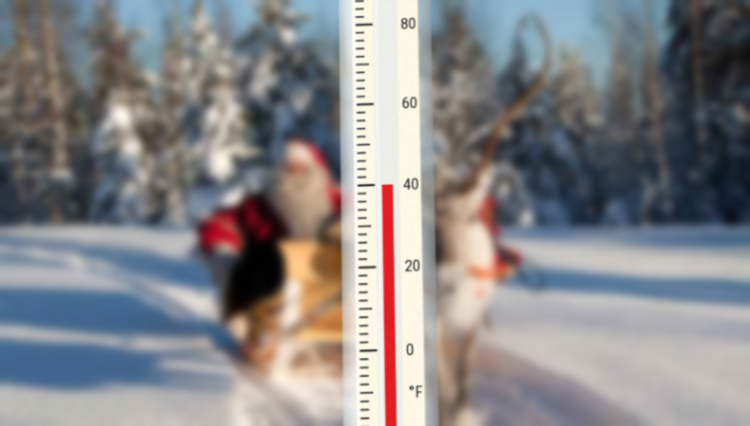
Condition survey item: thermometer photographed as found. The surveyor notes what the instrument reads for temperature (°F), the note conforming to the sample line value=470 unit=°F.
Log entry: value=40 unit=°F
